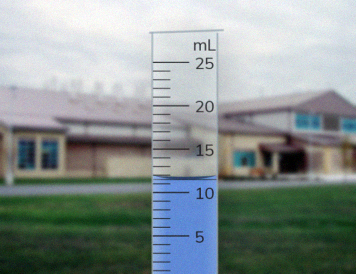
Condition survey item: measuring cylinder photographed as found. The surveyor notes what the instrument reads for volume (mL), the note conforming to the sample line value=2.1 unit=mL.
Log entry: value=11.5 unit=mL
